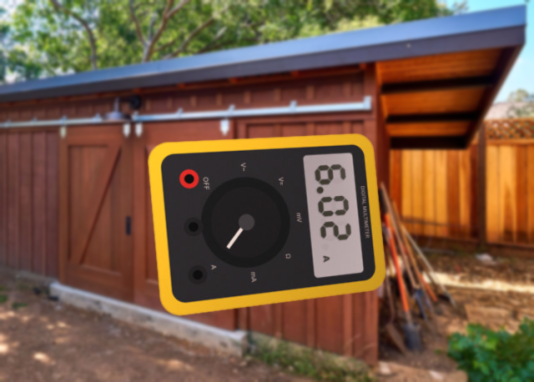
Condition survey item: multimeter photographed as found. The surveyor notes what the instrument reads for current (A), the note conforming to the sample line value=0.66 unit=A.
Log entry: value=6.02 unit=A
